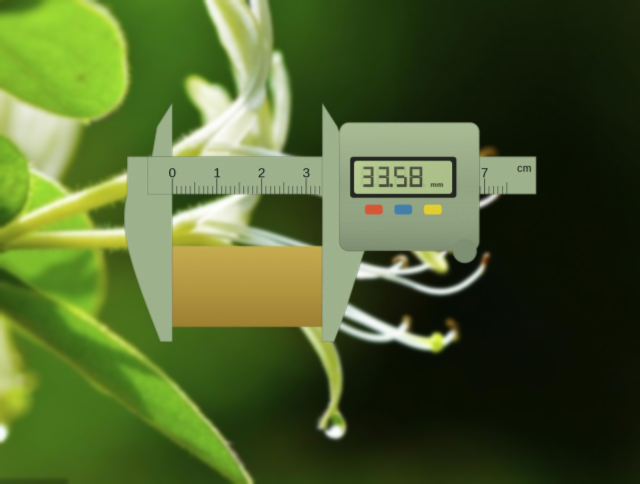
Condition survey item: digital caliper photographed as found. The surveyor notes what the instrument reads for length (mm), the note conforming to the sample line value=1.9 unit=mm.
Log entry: value=33.58 unit=mm
